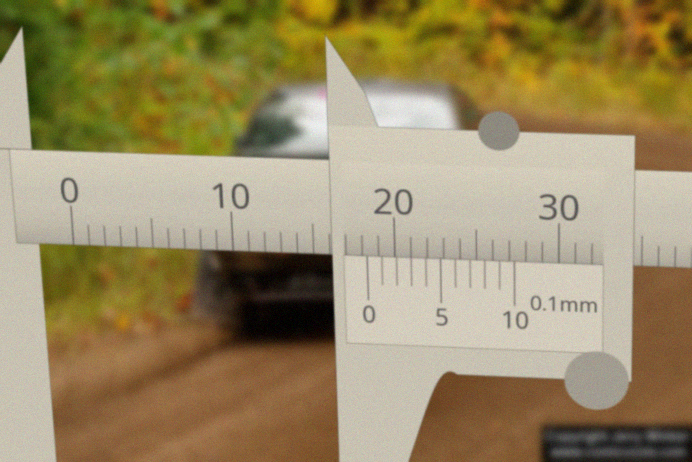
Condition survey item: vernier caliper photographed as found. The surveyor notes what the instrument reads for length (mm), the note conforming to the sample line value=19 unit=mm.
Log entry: value=18.3 unit=mm
